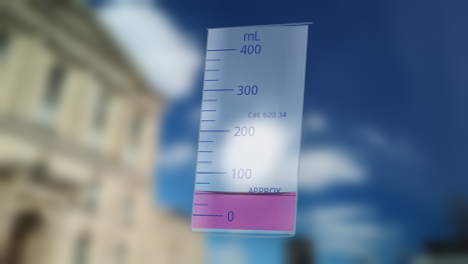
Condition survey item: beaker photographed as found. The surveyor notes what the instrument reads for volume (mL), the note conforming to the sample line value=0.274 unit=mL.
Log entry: value=50 unit=mL
